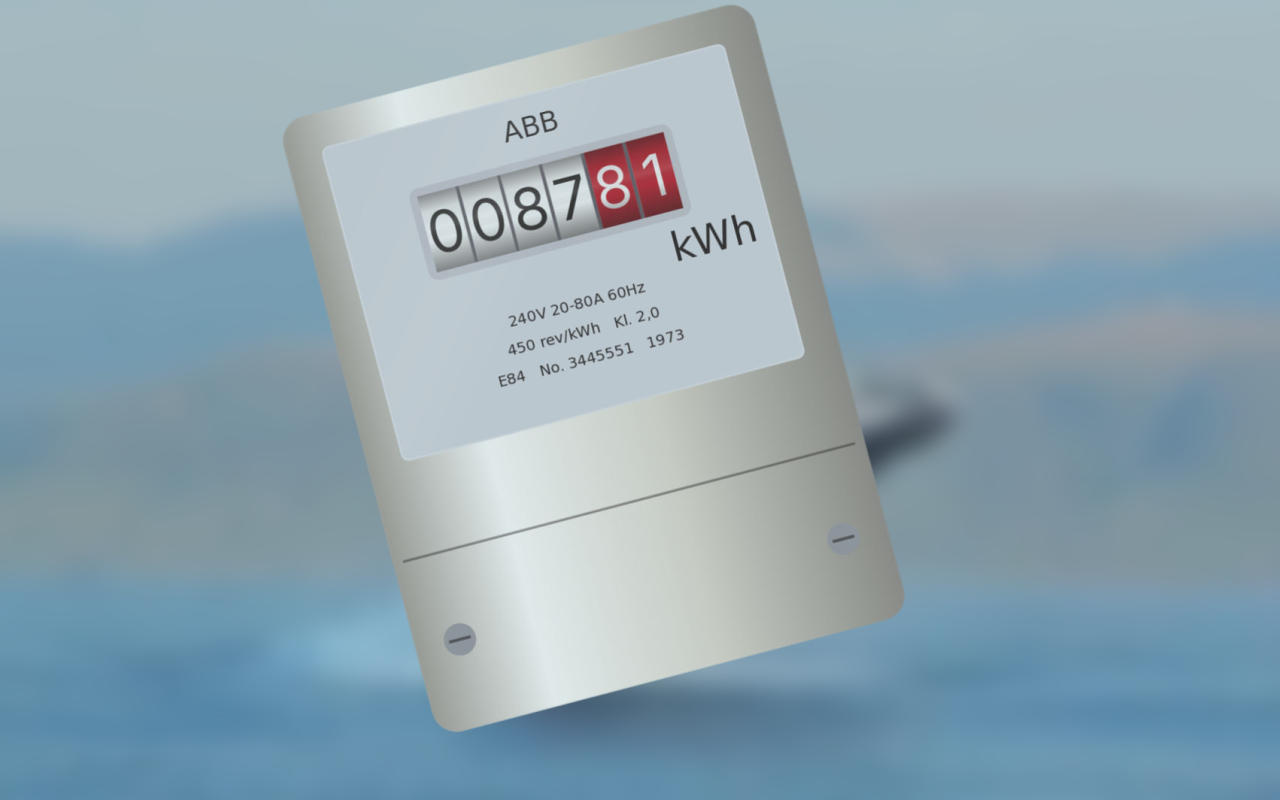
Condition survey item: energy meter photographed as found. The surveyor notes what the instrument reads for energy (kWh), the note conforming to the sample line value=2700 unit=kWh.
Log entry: value=87.81 unit=kWh
